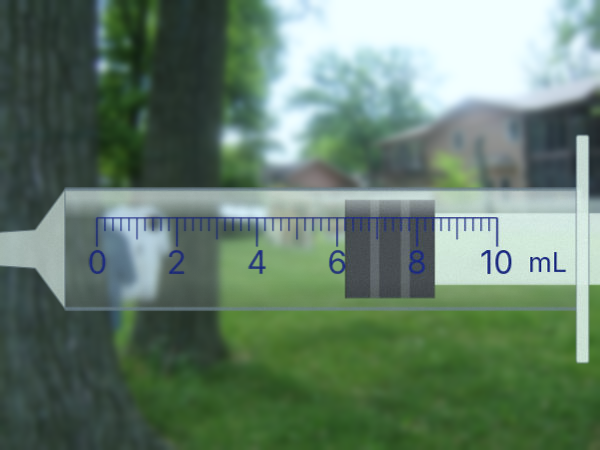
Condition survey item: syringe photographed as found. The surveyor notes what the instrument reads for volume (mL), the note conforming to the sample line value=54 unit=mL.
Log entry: value=6.2 unit=mL
